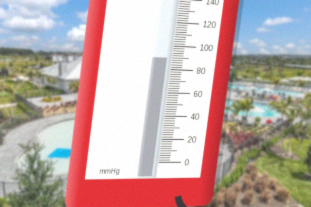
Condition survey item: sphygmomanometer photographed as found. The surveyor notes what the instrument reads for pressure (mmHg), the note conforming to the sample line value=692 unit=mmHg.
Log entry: value=90 unit=mmHg
